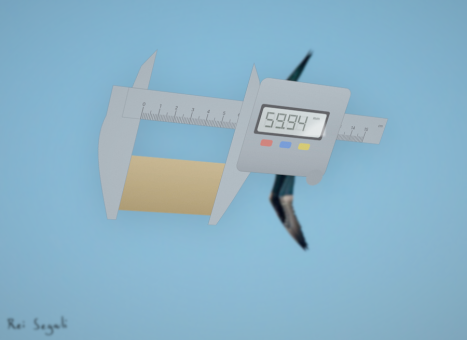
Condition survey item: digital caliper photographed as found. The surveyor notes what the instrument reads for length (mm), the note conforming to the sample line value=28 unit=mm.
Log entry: value=59.94 unit=mm
